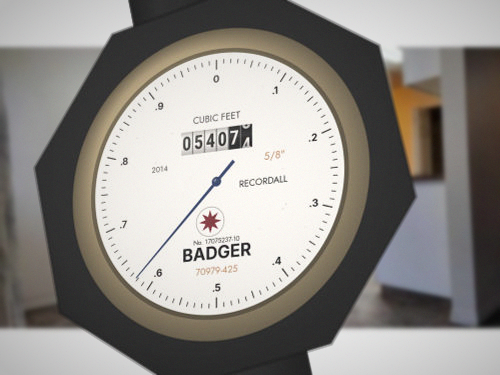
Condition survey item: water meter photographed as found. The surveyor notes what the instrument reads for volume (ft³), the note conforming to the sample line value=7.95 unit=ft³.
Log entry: value=54073.62 unit=ft³
